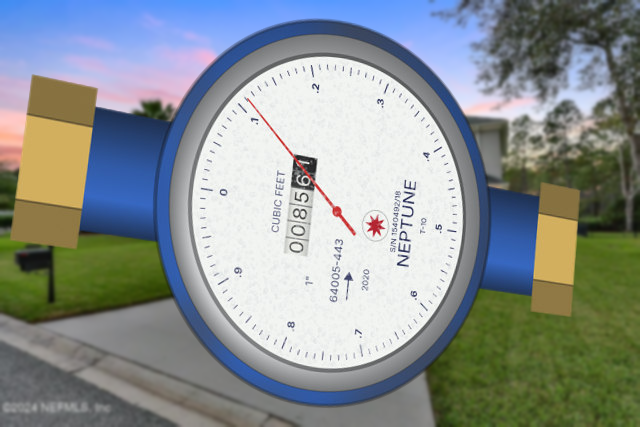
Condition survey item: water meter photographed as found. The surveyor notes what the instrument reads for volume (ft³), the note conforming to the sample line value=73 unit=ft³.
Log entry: value=8561.11 unit=ft³
